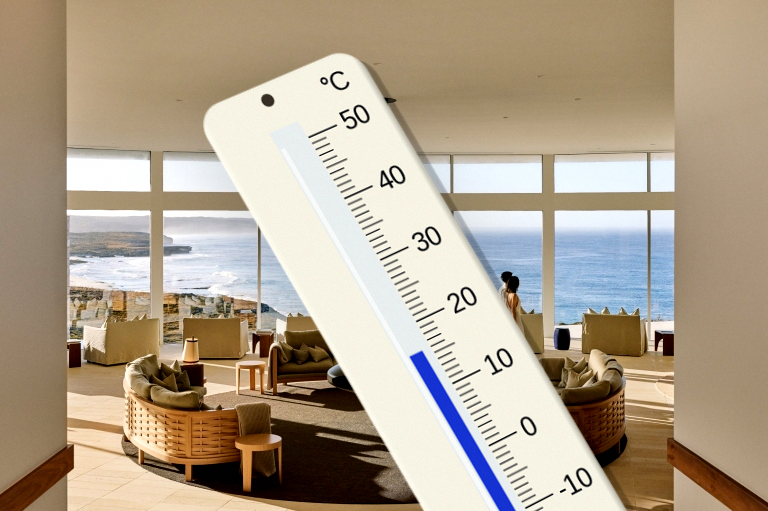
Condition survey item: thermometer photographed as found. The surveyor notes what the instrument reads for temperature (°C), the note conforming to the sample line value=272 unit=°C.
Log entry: value=16 unit=°C
